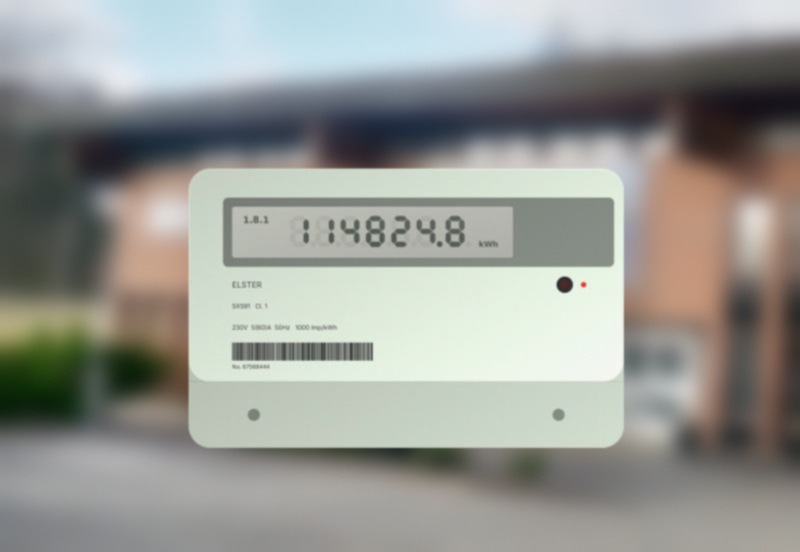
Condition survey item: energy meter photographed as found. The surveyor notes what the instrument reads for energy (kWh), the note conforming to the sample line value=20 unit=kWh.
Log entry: value=114824.8 unit=kWh
